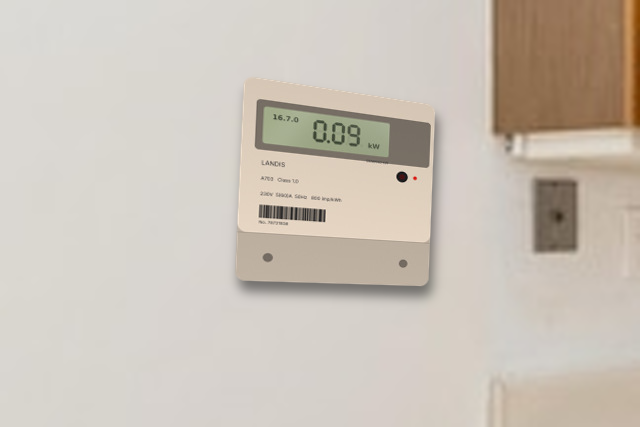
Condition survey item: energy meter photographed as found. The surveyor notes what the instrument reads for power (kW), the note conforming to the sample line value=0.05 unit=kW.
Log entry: value=0.09 unit=kW
